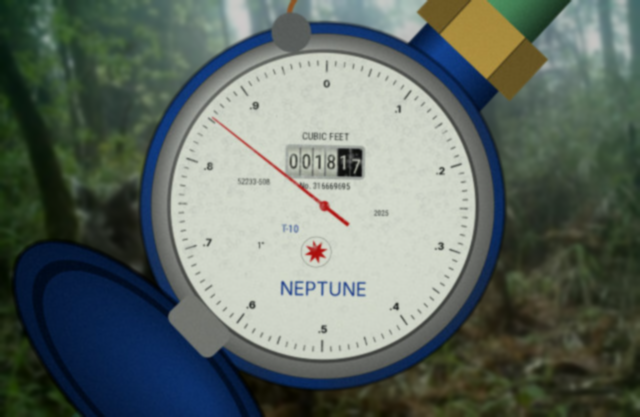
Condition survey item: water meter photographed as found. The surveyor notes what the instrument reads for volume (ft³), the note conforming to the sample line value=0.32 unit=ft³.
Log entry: value=1816.85 unit=ft³
